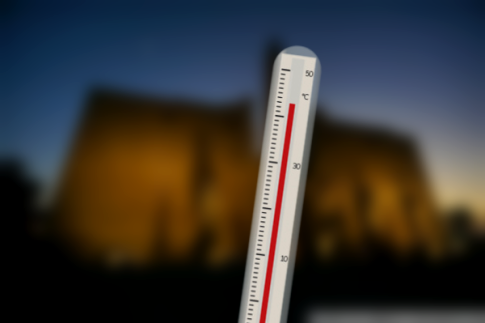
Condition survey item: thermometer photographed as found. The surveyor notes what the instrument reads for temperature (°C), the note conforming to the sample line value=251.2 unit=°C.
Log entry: value=43 unit=°C
